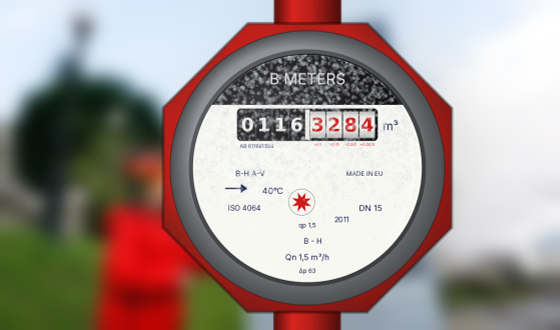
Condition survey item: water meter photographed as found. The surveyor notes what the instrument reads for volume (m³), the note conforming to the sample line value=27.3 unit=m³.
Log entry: value=116.3284 unit=m³
